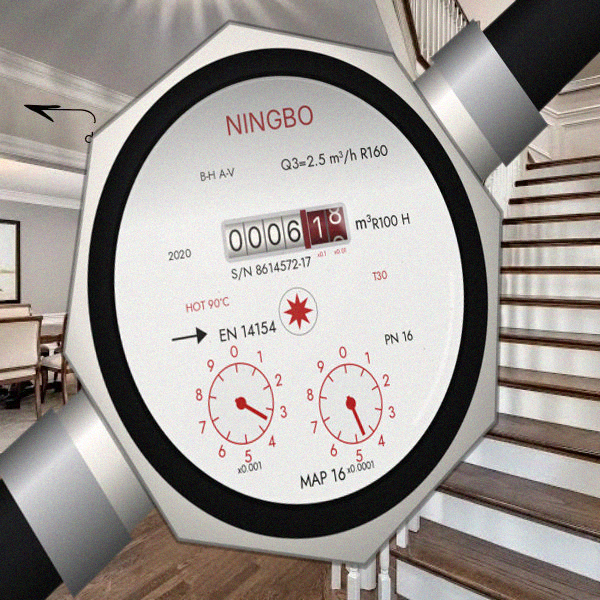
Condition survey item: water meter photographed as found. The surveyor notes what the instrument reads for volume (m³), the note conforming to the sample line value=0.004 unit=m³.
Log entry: value=6.1834 unit=m³
